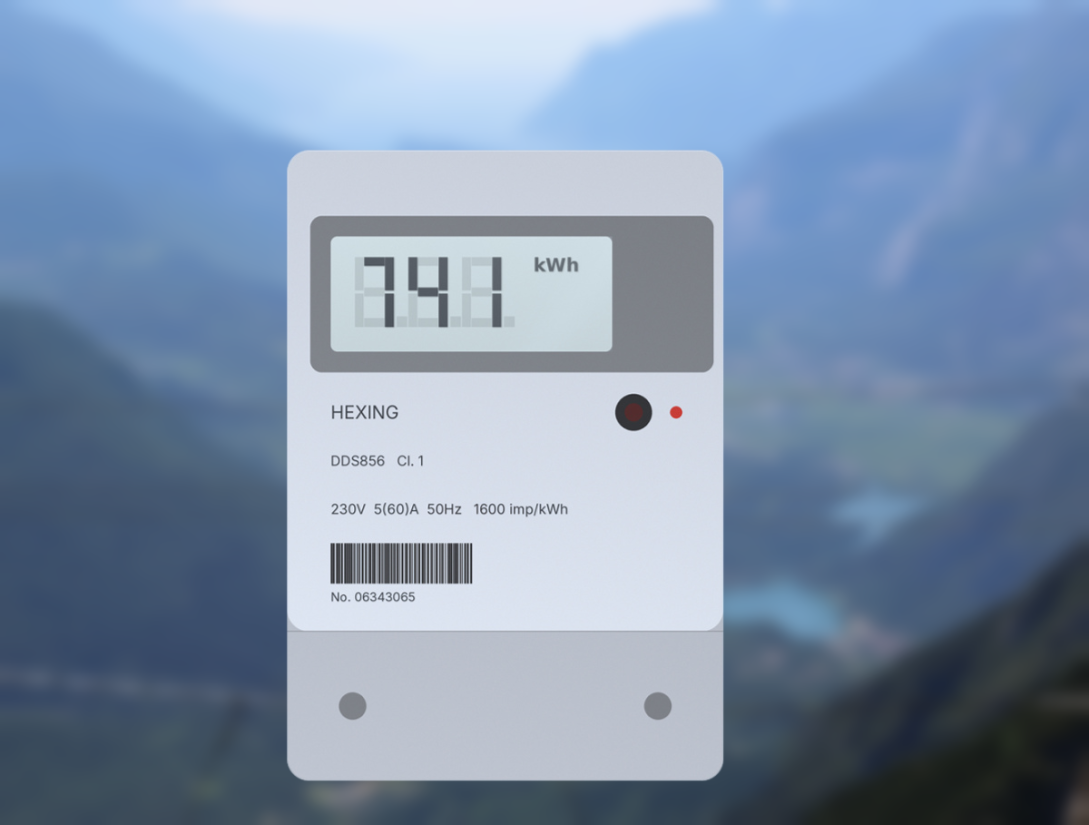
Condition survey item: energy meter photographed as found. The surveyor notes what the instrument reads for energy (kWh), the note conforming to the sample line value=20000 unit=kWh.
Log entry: value=741 unit=kWh
